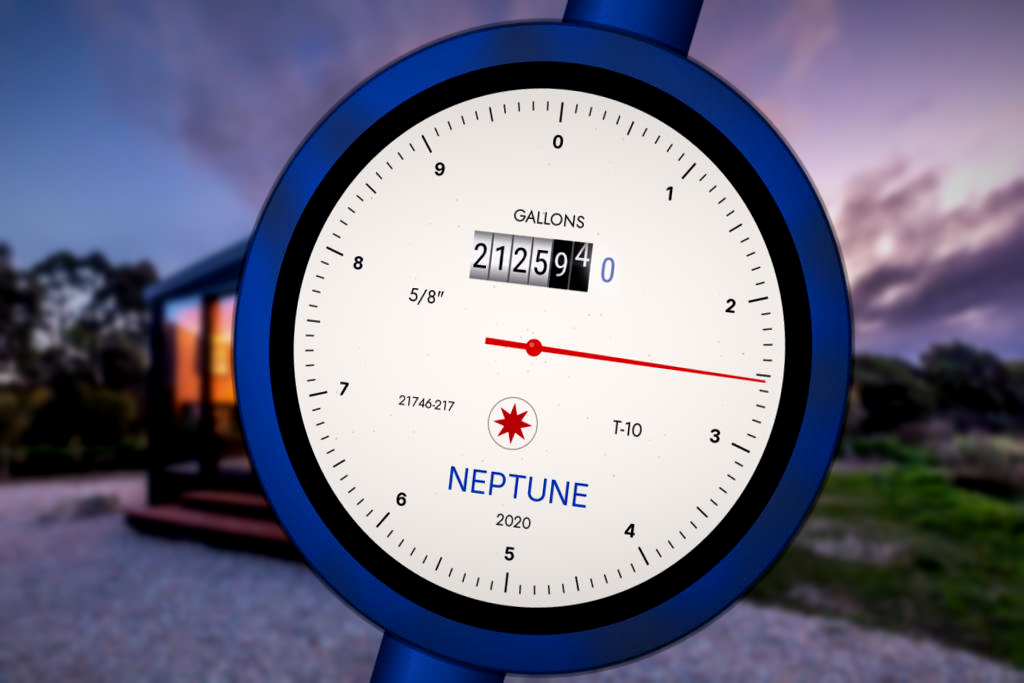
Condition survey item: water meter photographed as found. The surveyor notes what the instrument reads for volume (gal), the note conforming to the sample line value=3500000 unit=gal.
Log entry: value=2125942.5 unit=gal
